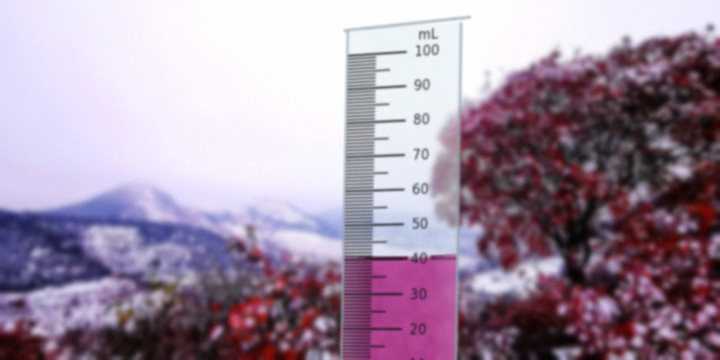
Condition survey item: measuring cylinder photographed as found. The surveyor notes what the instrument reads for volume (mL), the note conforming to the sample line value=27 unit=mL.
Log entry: value=40 unit=mL
